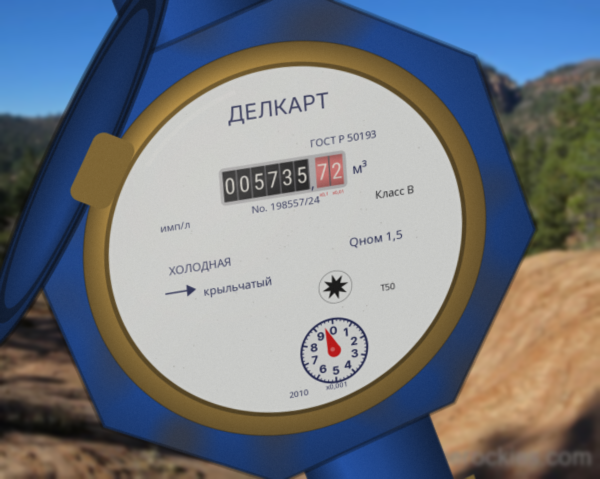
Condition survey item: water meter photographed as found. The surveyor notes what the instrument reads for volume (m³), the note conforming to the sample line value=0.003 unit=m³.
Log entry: value=5735.719 unit=m³
